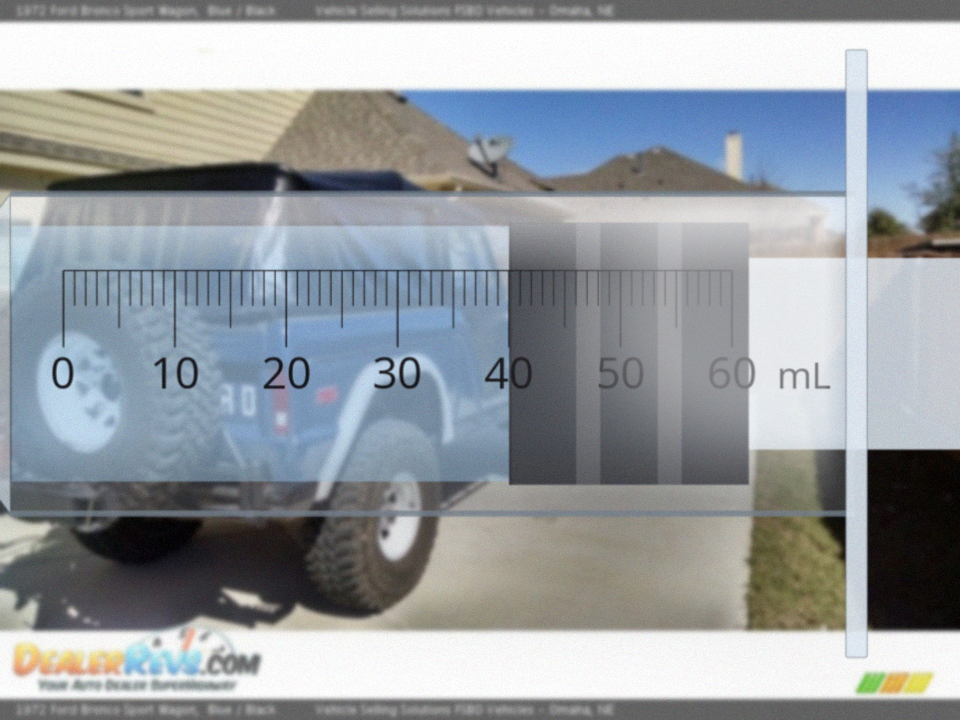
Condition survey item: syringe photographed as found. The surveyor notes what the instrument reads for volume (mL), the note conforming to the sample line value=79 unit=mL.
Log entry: value=40 unit=mL
